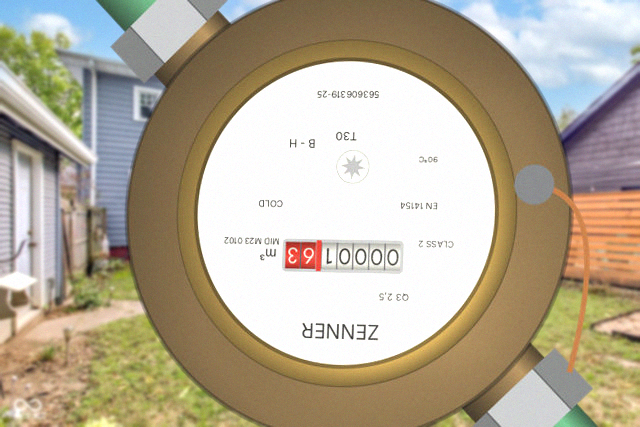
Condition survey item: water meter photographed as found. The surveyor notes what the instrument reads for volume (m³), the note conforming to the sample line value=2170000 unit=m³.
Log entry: value=1.63 unit=m³
